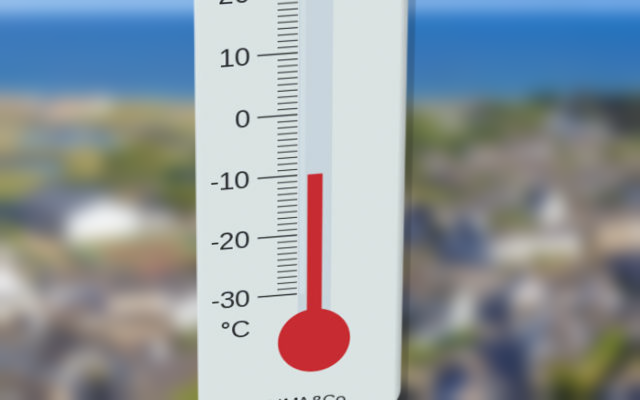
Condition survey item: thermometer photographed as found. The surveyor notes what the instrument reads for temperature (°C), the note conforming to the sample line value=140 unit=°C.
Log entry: value=-10 unit=°C
